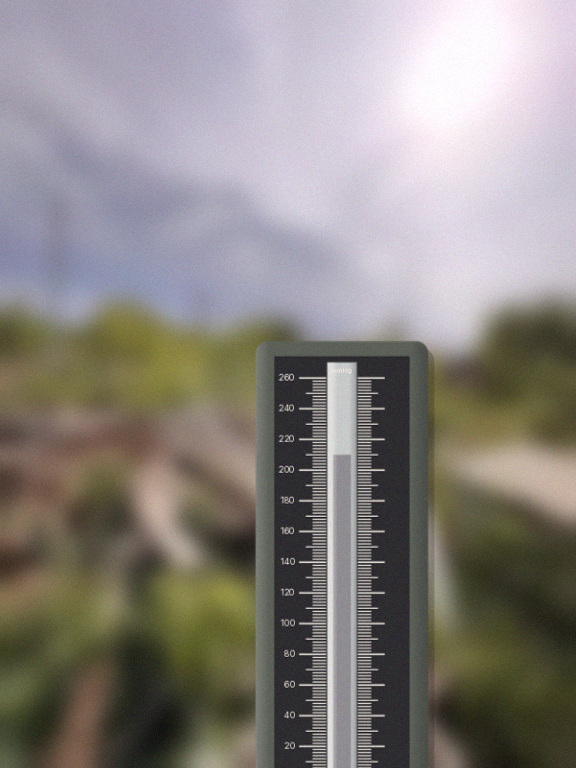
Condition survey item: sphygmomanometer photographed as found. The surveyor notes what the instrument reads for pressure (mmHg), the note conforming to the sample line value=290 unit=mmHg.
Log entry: value=210 unit=mmHg
